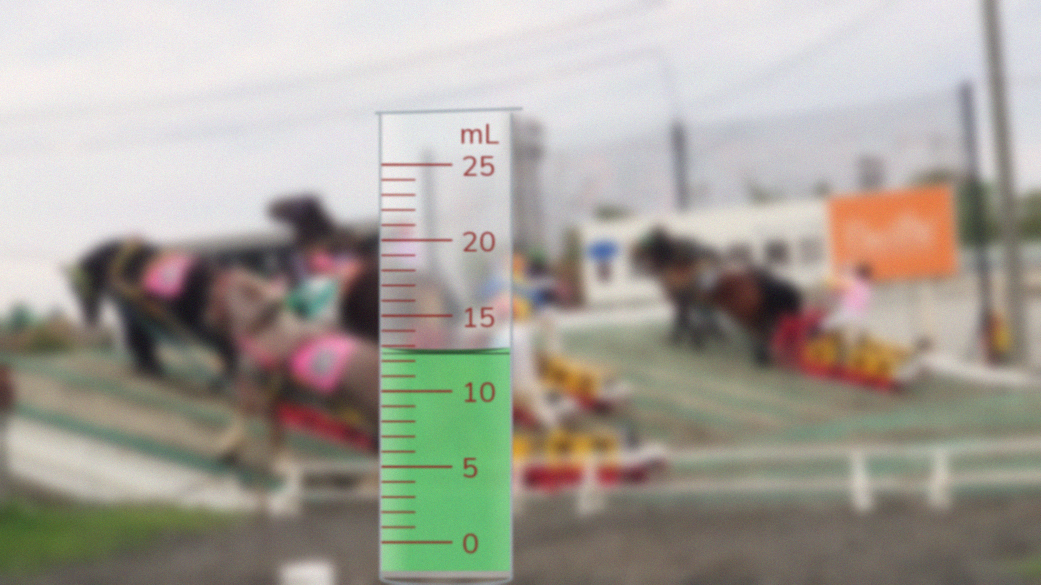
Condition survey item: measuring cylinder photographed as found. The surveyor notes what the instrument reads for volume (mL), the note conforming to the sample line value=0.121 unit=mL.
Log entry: value=12.5 unit=mL
